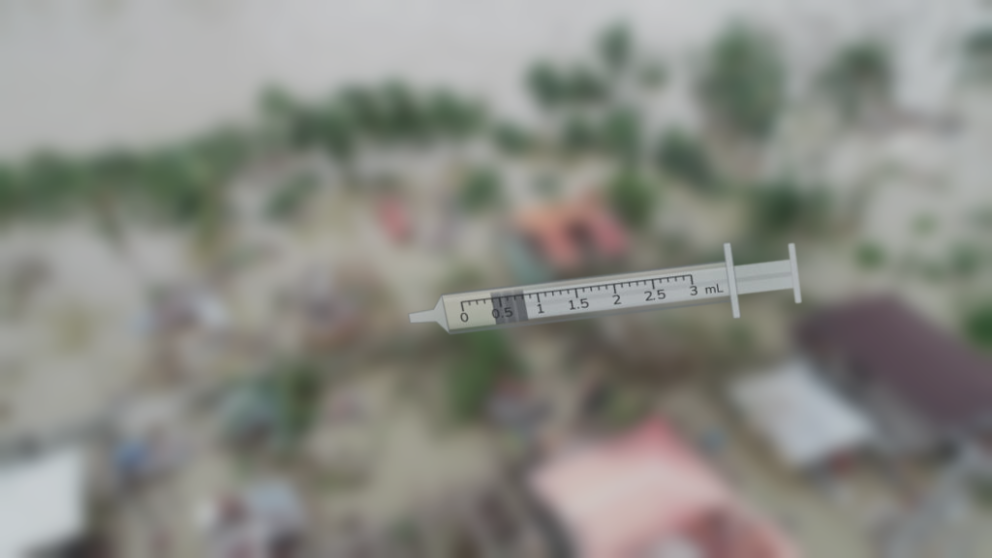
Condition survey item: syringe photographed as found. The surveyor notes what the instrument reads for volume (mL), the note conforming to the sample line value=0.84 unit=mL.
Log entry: value=0.4 unit=mL
